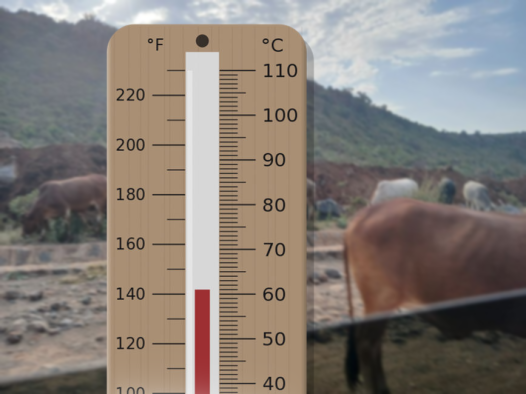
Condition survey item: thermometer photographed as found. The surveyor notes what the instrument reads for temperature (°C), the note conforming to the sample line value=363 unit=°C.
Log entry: value=61 unit=°C
